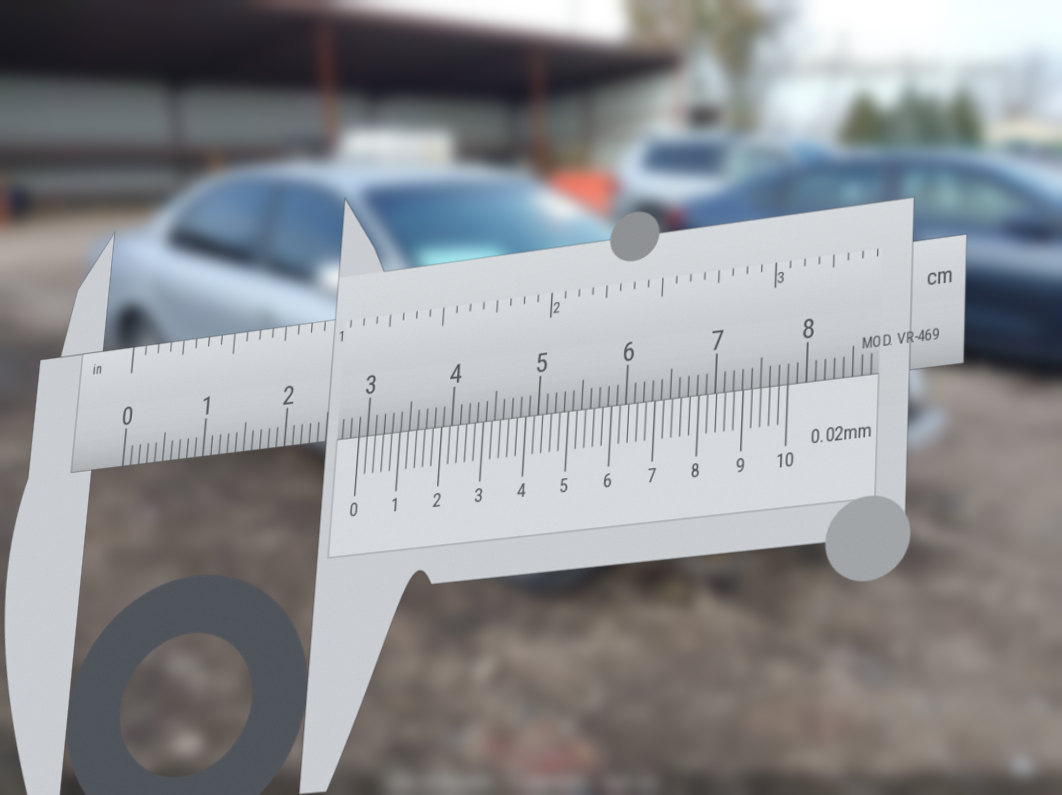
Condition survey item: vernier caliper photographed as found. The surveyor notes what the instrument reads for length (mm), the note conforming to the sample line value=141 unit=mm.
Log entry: value=29.0 unit=mm
